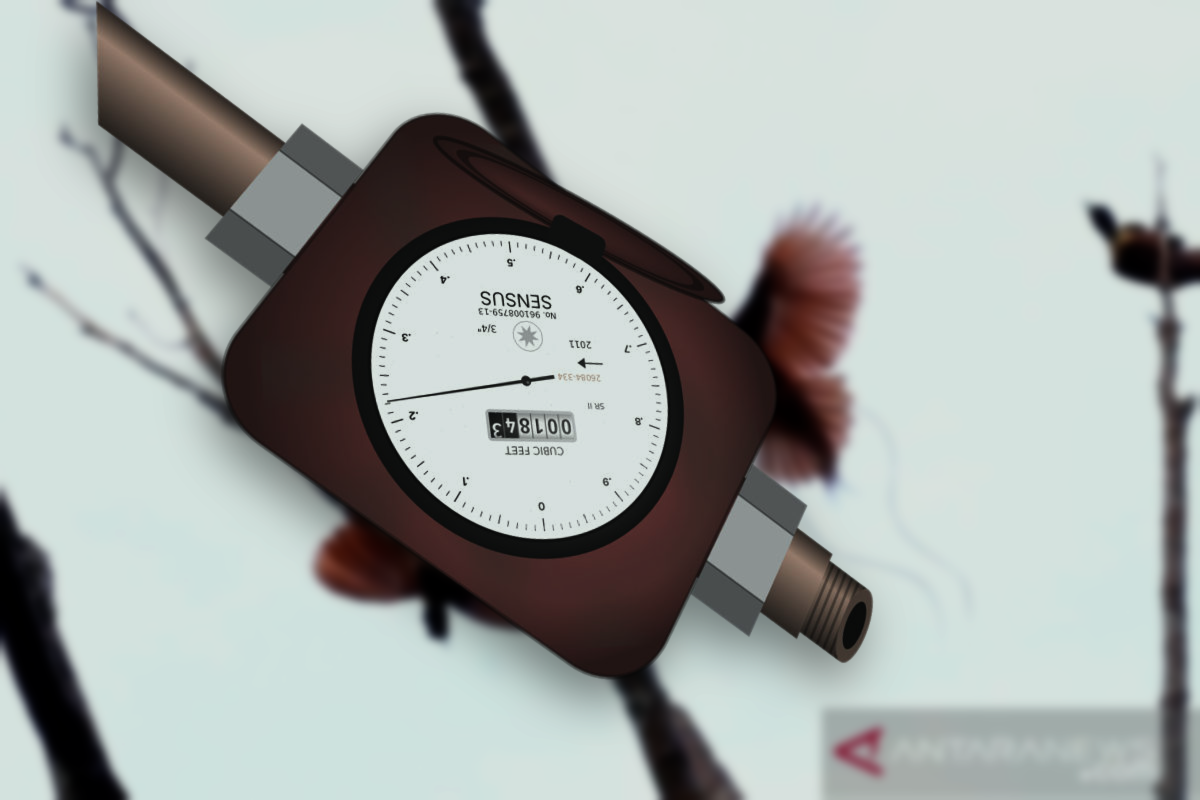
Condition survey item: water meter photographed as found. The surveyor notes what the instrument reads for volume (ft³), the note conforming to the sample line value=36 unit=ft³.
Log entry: value=1843.22 unit=ft³
